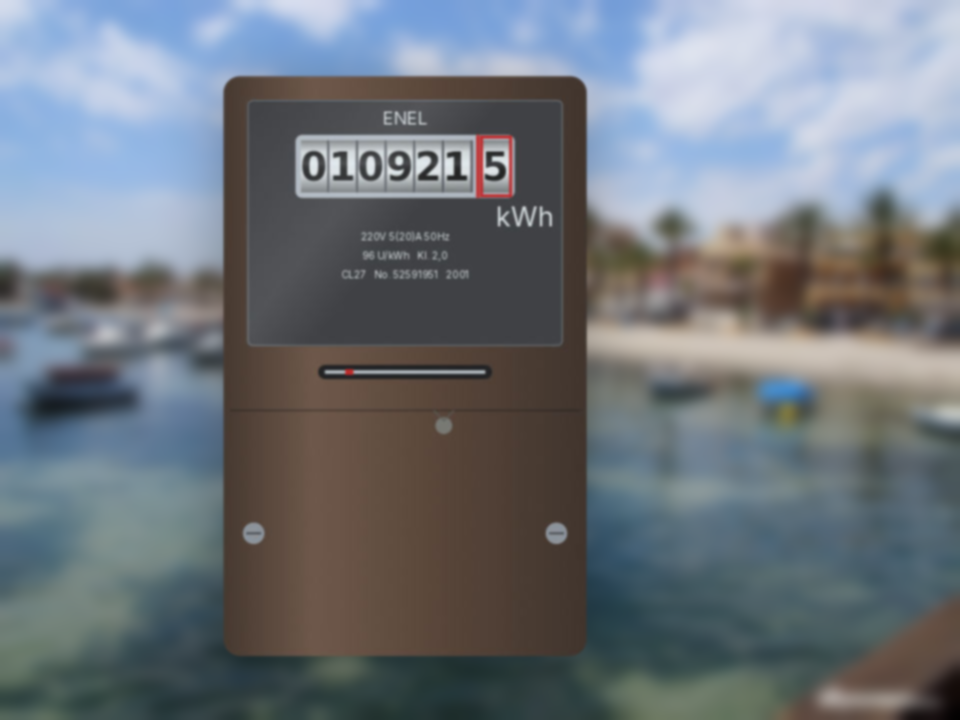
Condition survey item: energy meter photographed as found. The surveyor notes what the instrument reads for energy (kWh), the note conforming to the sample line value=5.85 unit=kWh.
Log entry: value=10921.5 unit=kWh
